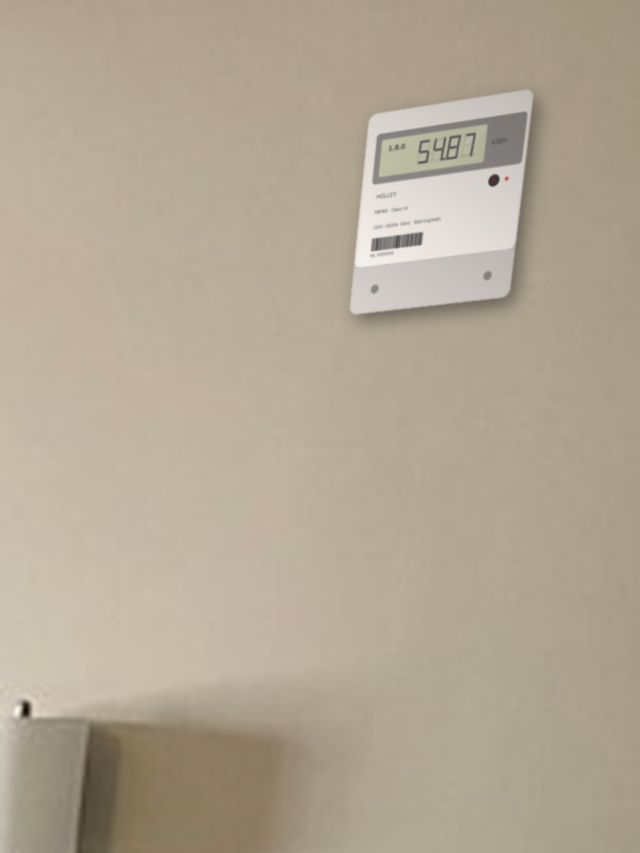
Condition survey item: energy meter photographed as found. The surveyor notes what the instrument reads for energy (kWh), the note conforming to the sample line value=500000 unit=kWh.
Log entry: value=54.87 unit=kWh
